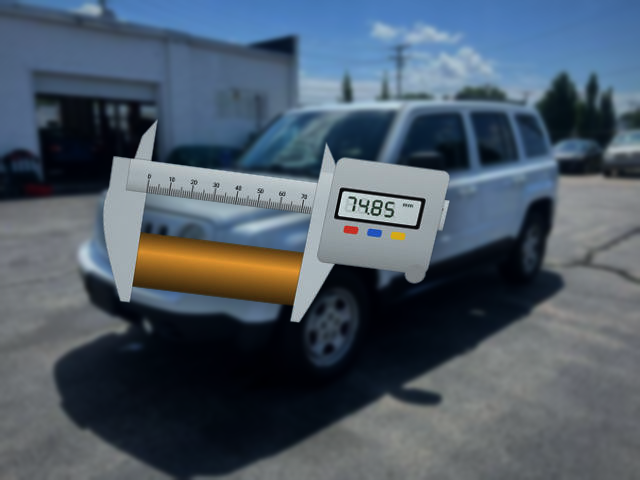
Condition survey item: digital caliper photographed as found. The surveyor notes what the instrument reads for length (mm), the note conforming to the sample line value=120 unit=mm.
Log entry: value=74.85 unit=mm
